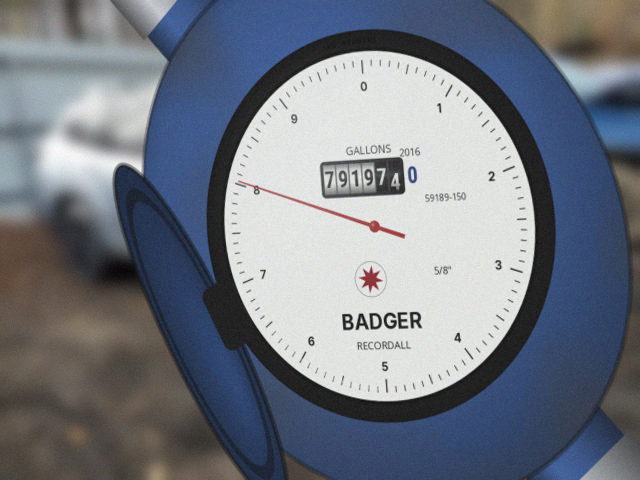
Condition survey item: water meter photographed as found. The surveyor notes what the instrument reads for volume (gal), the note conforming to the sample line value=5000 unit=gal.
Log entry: value=7919738.0 unit=gal
